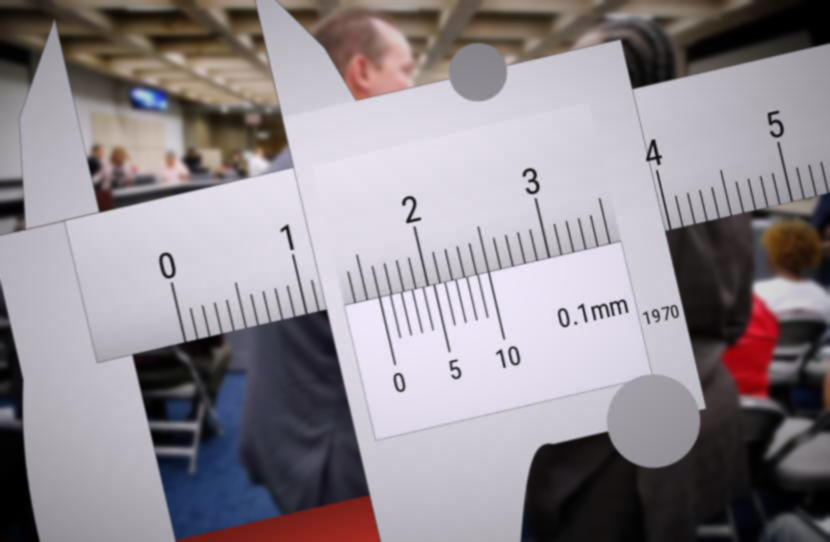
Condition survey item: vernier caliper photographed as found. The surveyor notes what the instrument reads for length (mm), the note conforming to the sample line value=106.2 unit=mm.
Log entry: value=16.0 unit=mm
